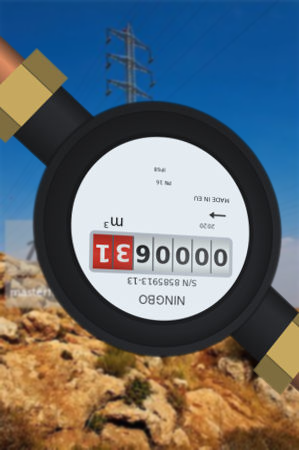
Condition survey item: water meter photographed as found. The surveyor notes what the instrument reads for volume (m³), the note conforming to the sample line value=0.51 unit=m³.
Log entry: value=6.31 unit=m³
